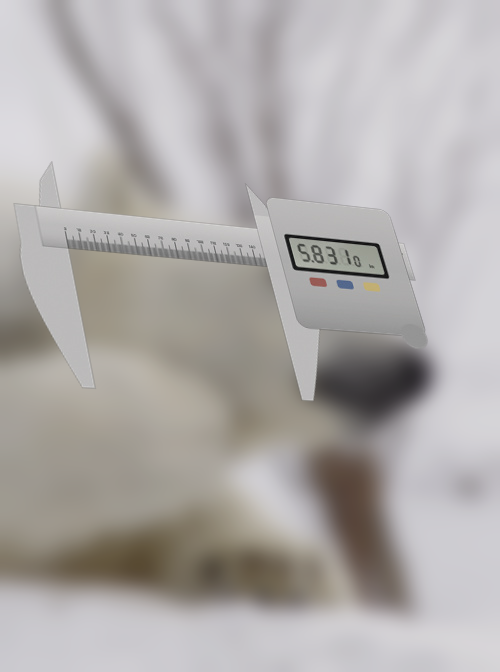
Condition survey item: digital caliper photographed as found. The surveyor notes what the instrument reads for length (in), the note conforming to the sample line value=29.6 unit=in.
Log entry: value=5.8310 unit=in
